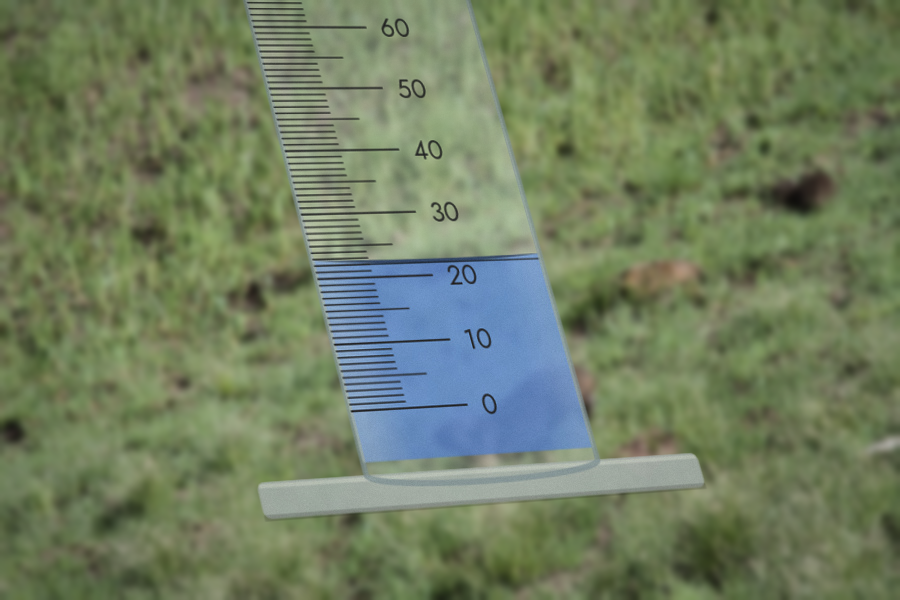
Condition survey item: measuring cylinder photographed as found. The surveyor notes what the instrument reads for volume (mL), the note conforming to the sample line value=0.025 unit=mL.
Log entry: value=22 unit=mL
